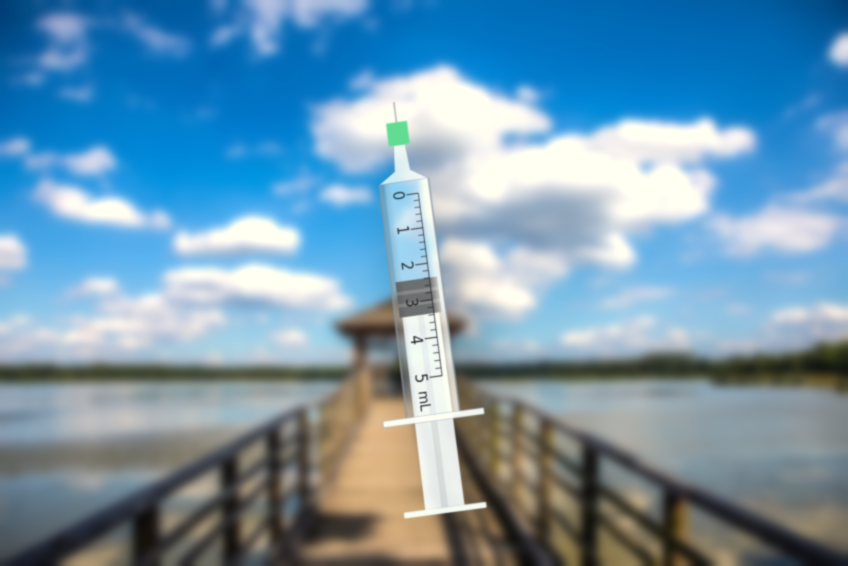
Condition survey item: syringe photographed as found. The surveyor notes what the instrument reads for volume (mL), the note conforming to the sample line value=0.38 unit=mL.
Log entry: value=2.4 unit=mL
